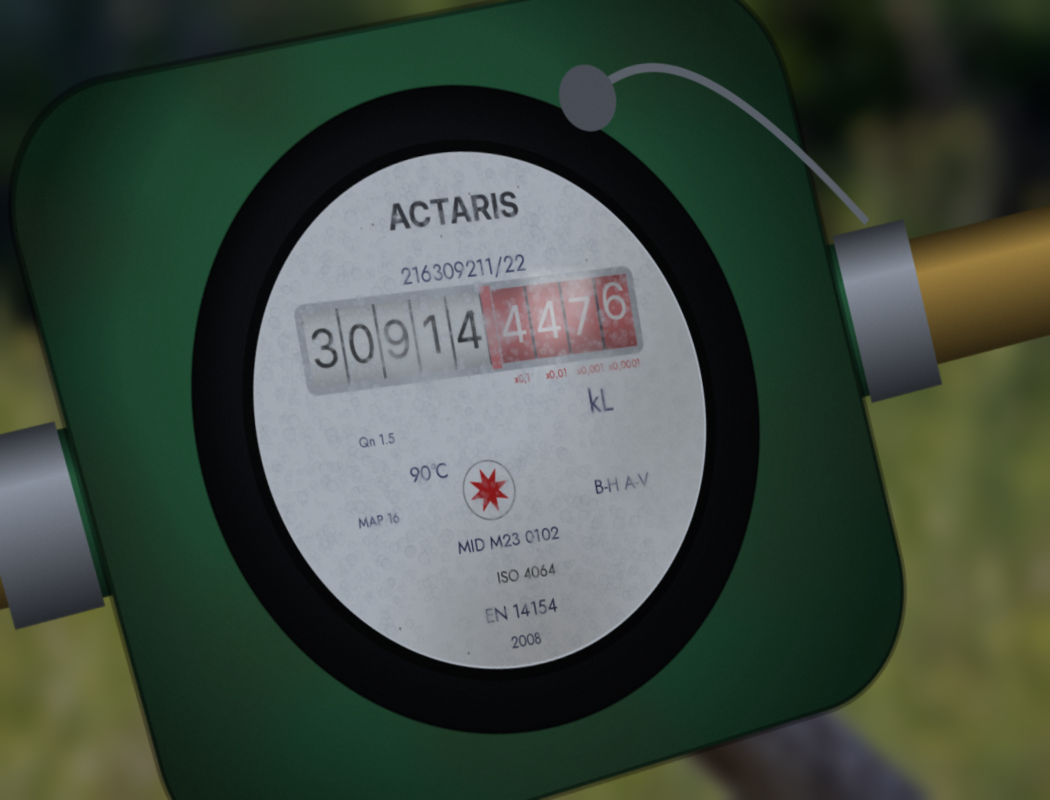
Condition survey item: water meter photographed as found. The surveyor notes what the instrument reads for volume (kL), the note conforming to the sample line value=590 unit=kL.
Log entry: value=30914.4476 unit=kL
